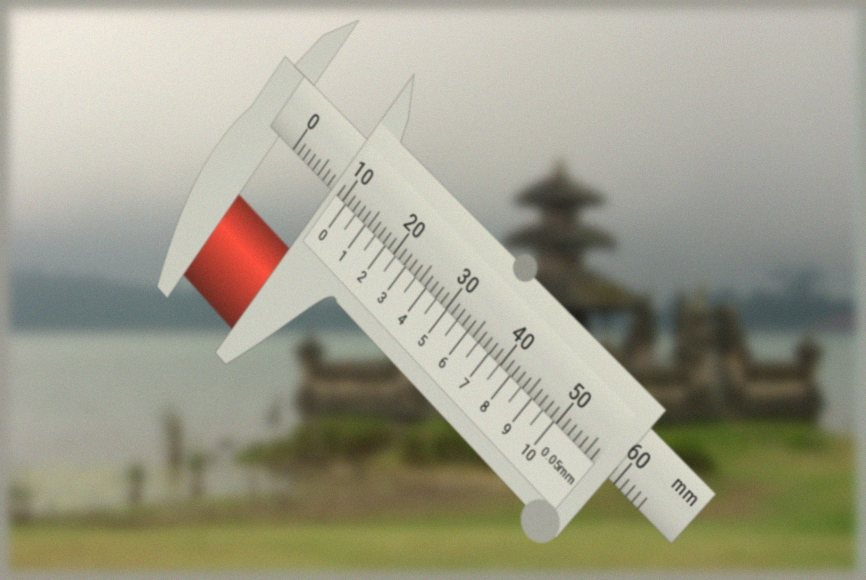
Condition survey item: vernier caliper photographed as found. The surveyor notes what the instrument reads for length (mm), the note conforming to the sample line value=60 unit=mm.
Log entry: value=10.6 unit=mm
